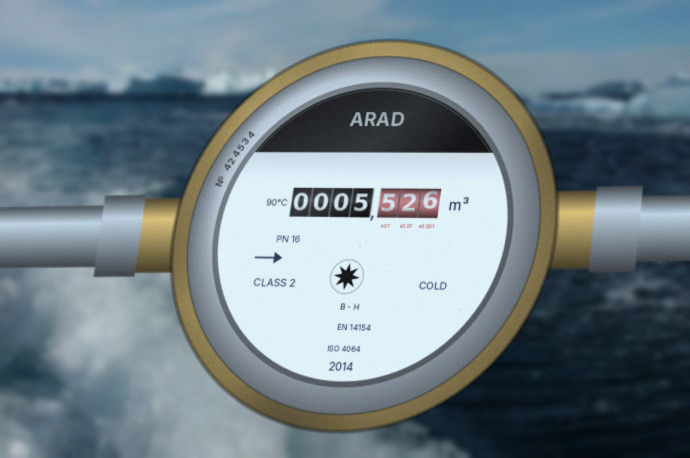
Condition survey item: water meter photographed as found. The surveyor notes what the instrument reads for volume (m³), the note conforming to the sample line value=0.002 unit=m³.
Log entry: value=5.526 unit=m³
